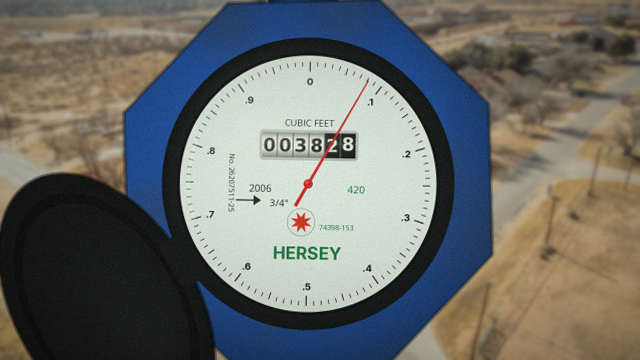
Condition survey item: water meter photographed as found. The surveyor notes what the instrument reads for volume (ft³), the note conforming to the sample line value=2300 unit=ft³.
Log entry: value=3828.08 unit=ft³
